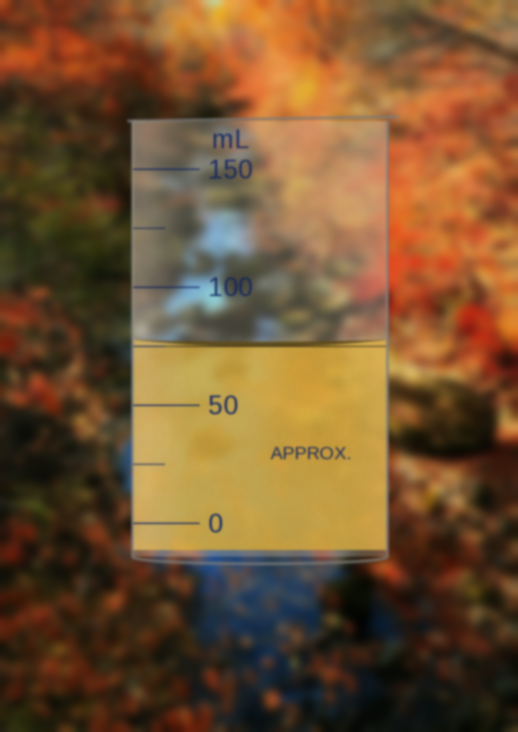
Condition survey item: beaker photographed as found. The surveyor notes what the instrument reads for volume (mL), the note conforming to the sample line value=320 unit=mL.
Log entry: value=75 unit=mL
